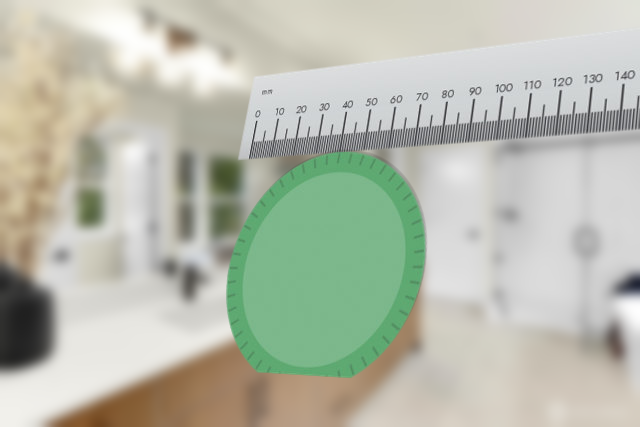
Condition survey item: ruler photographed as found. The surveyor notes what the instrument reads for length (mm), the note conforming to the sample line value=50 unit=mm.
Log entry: value=80 unit=mm
